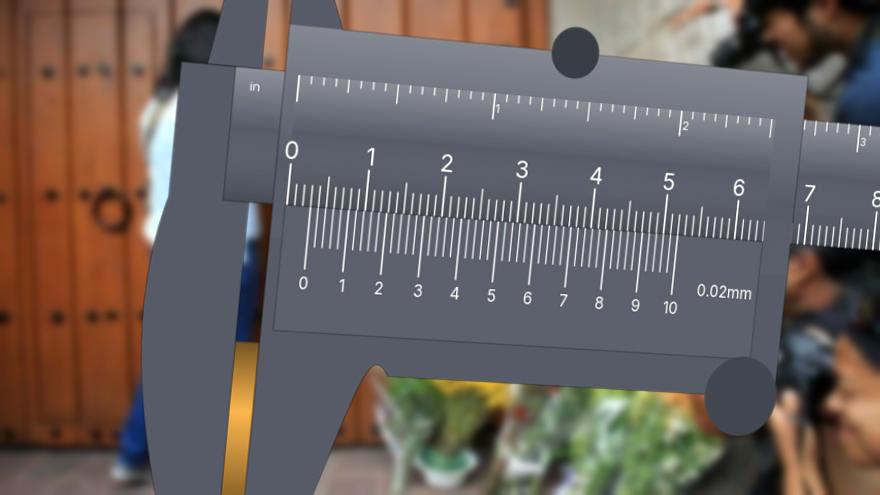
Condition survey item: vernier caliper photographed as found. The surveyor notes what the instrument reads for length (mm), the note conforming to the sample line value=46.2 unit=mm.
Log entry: value=3.0 unit=mm
